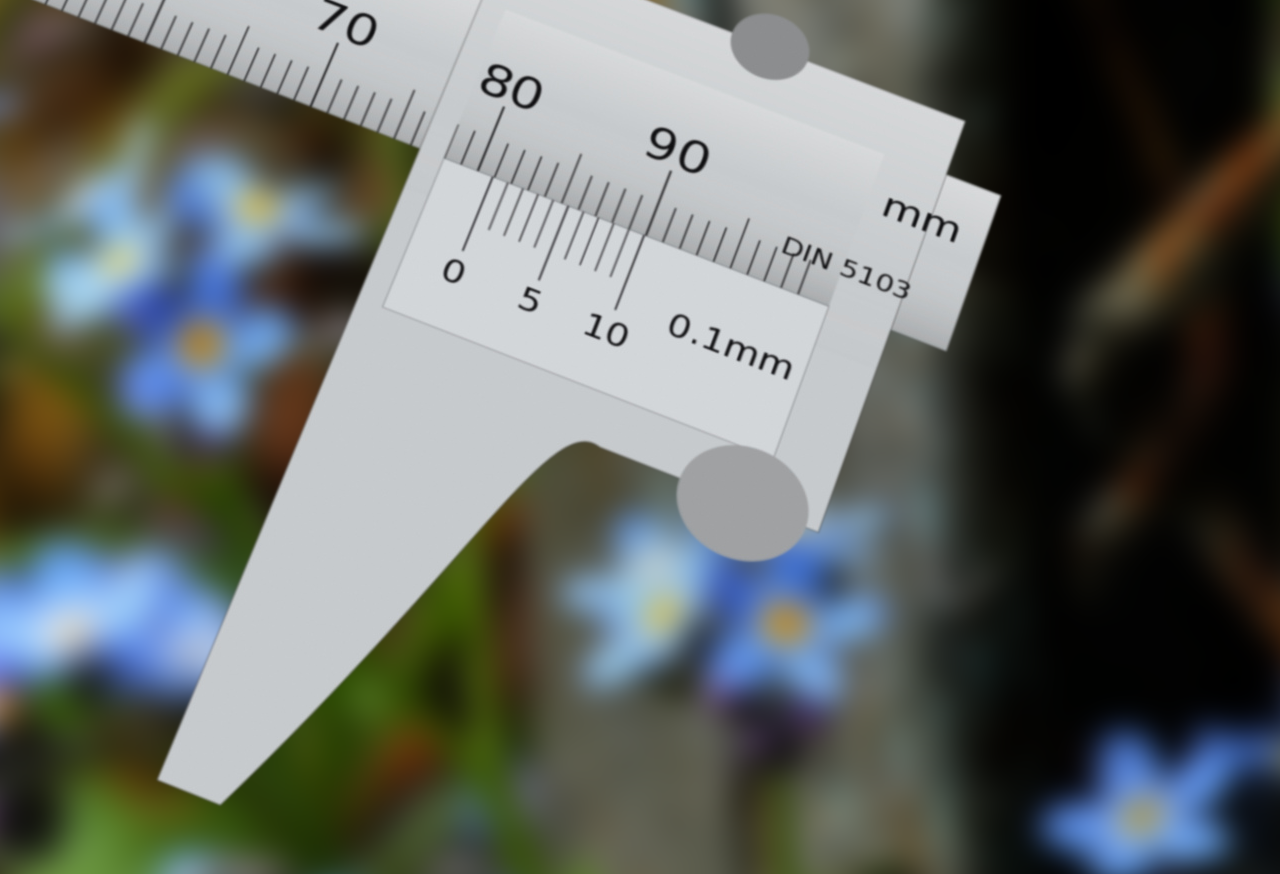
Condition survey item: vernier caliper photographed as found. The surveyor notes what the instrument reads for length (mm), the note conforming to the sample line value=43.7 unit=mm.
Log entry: value=80.9 unit=mm
